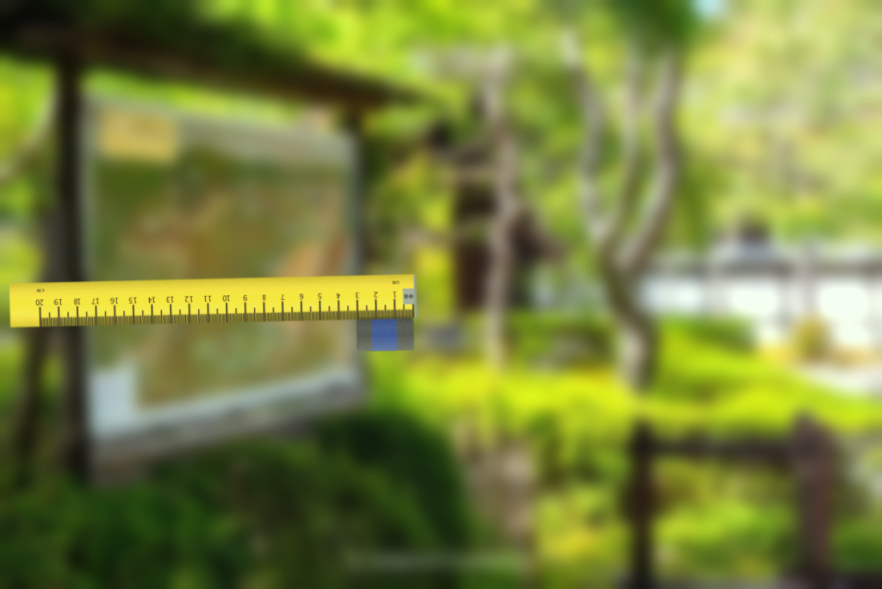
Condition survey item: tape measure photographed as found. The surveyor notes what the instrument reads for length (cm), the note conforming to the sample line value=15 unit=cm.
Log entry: value=3 unit=cm
